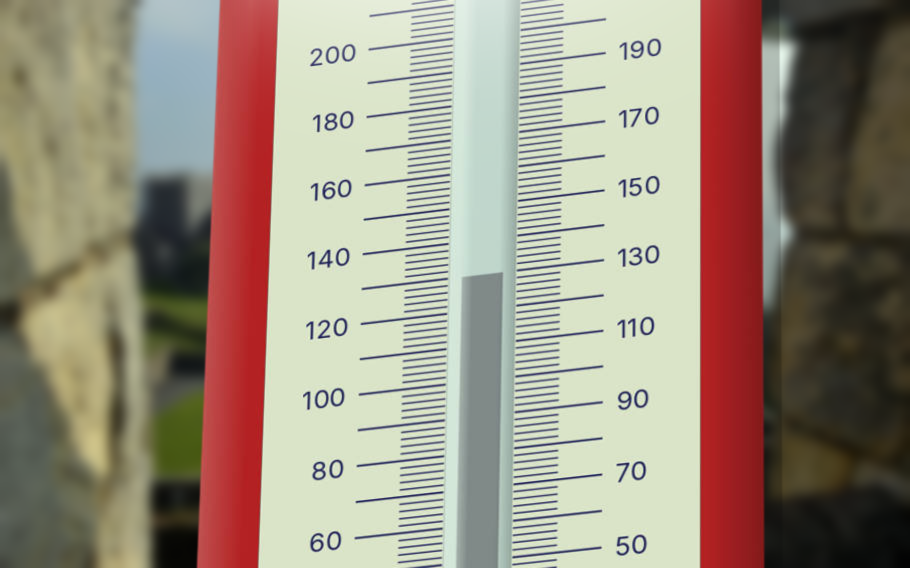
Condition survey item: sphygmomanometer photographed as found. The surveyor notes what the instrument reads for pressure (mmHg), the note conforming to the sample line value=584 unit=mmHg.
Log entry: value=130 unit=mmHg
